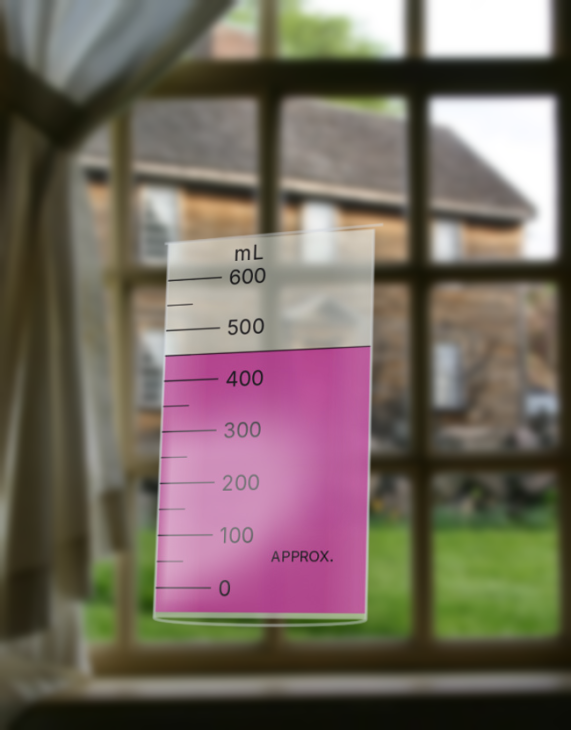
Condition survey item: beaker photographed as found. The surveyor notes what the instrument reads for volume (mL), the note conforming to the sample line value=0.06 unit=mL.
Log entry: value=450 unit=mL
